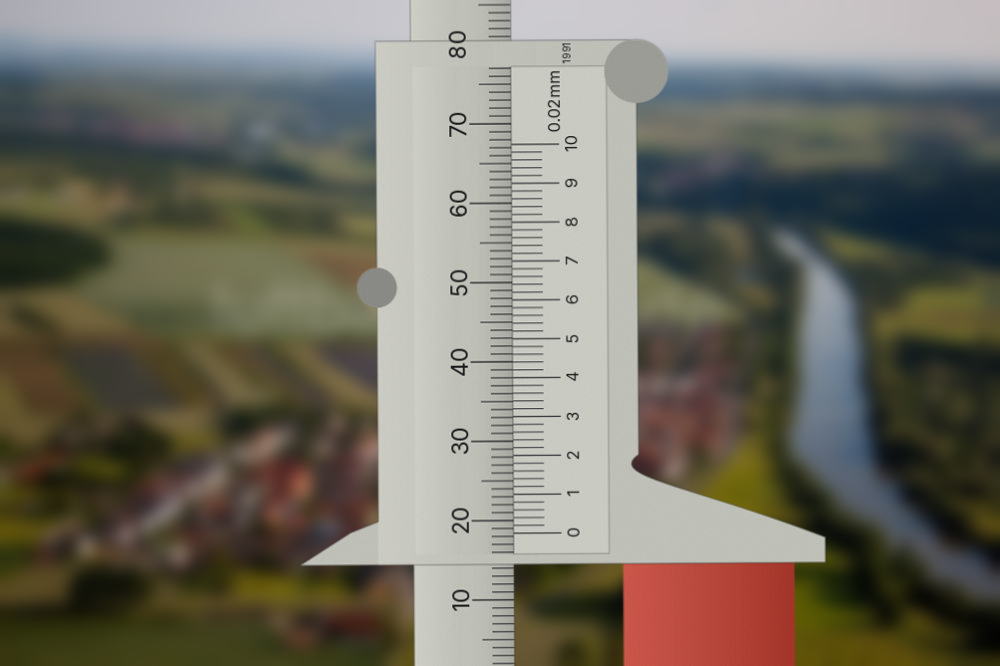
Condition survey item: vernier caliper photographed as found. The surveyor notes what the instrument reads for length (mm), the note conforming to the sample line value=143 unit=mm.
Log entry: value=18.4 unit=mm
